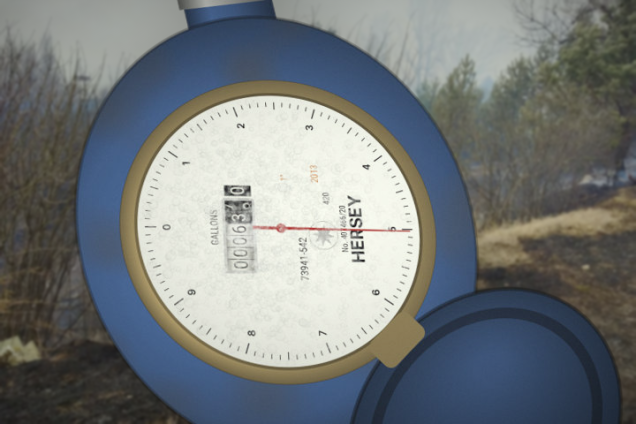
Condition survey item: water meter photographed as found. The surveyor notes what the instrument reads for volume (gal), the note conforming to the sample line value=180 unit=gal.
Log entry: value=6375.0 unit=gal
